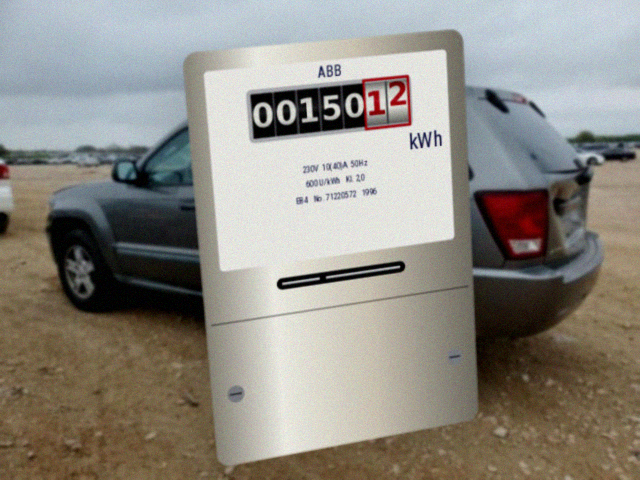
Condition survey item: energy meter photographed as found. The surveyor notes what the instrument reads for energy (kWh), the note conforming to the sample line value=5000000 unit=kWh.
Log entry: value=150.12 unit=kWh
